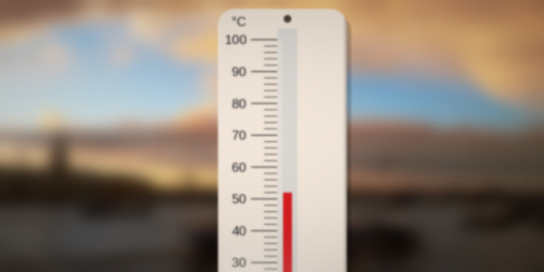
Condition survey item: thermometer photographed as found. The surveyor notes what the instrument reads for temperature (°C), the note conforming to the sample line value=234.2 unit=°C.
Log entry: value=52 unit=°C
